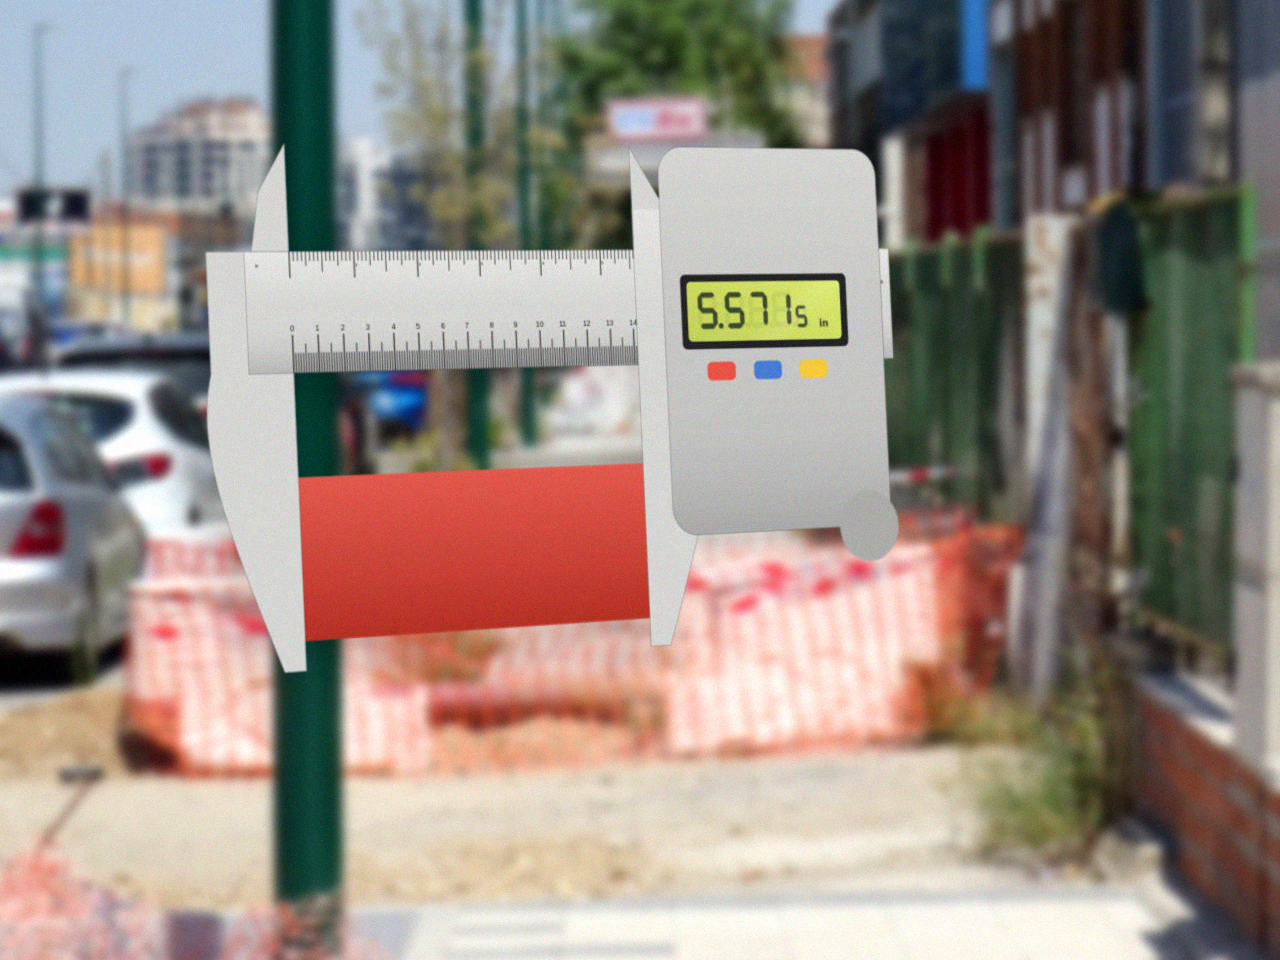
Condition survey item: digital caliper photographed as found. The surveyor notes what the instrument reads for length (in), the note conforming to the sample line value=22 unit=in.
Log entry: value=5.5715 unit=in
